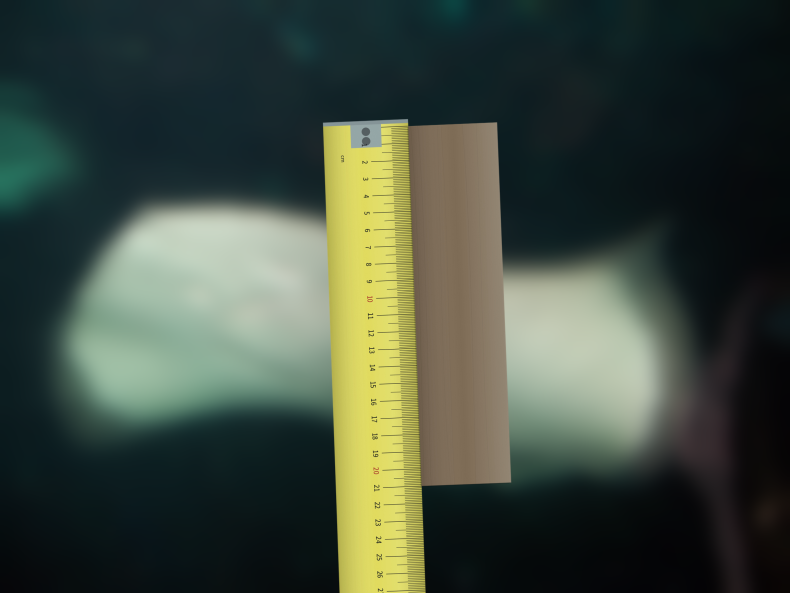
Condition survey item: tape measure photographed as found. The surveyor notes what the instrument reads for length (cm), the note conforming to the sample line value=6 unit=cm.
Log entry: value=21 unit=cm
